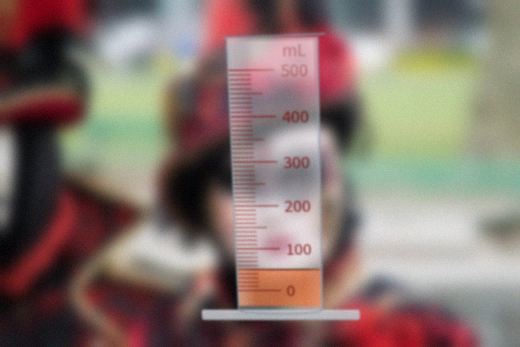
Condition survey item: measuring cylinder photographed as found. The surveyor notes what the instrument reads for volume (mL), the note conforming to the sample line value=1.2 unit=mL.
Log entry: value=50 unit=mL
